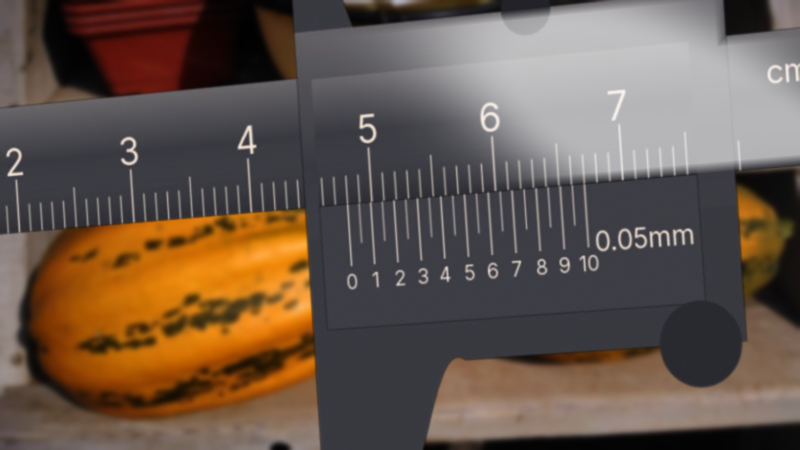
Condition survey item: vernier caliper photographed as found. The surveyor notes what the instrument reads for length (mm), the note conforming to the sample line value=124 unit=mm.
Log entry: value=48.0 unit=mm
